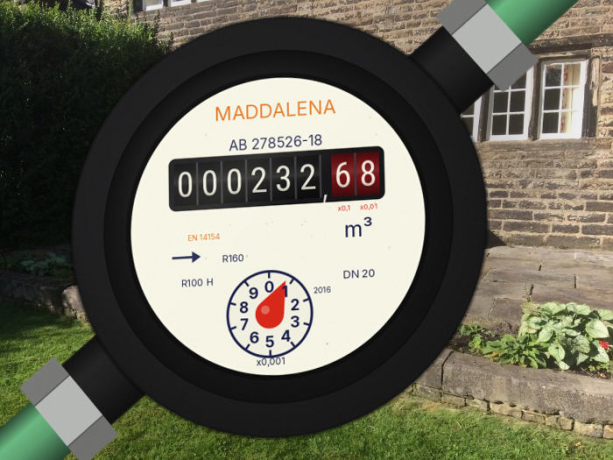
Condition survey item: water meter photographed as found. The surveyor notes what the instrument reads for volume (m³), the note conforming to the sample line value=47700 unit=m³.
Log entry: value=232.680 unit=m³
